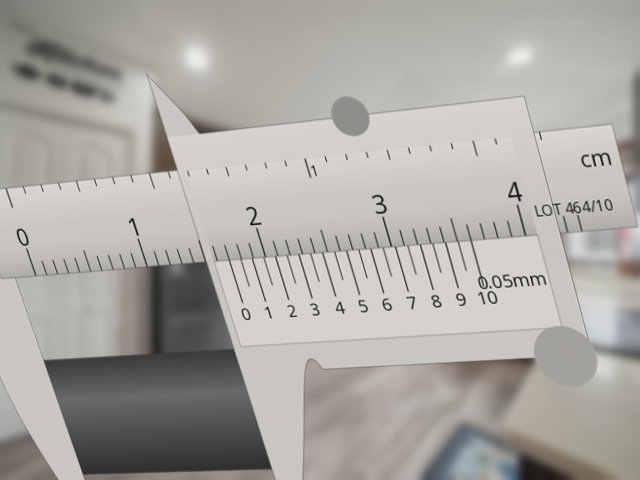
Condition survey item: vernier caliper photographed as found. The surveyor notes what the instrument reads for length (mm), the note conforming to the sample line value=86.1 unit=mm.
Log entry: value=17.0 unit=mm
